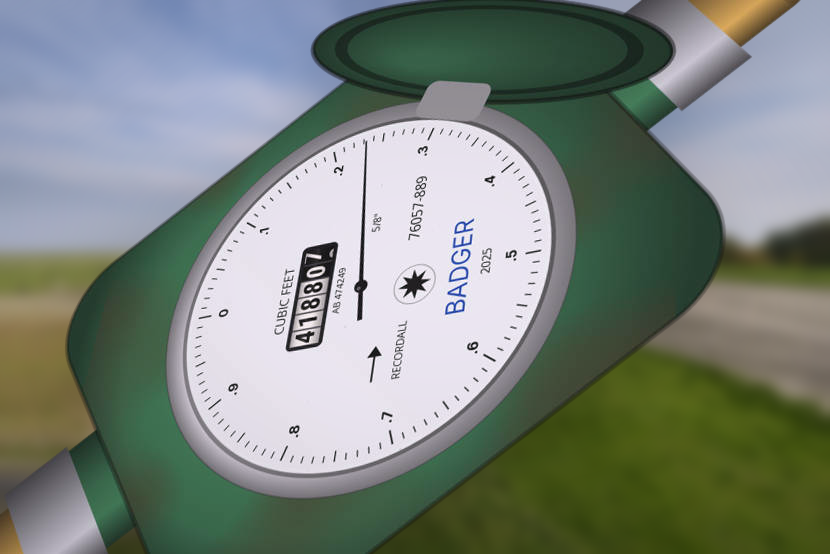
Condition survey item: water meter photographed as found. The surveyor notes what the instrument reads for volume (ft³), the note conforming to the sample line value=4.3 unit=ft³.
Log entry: value=418807.23 unit=ft³
